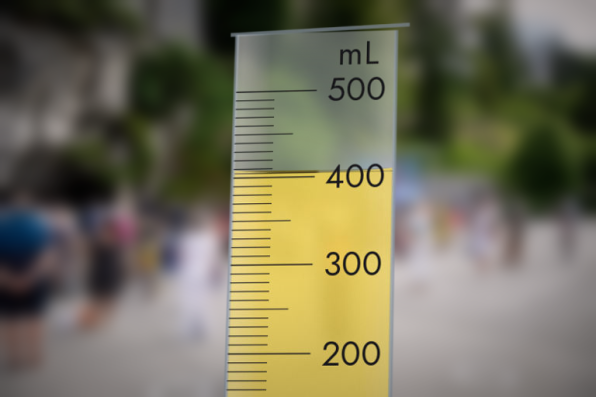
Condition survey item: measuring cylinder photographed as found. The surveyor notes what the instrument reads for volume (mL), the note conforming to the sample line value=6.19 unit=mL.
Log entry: value=405 unit=mL
